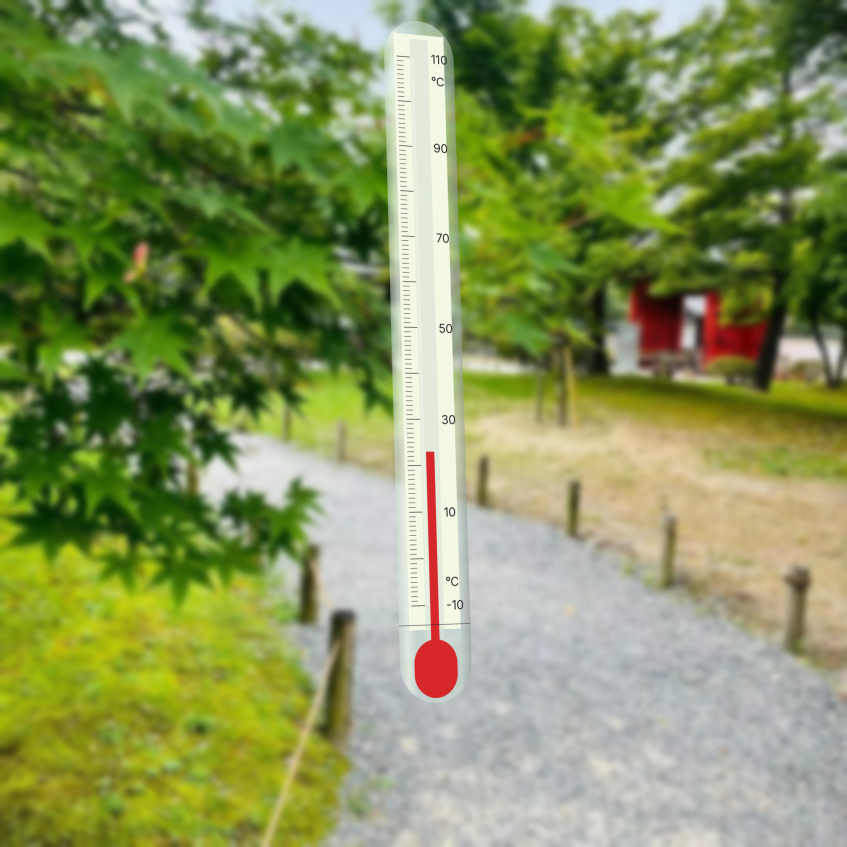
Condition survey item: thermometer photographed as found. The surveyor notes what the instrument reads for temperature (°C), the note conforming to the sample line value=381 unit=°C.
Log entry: value=23 unit=°C
